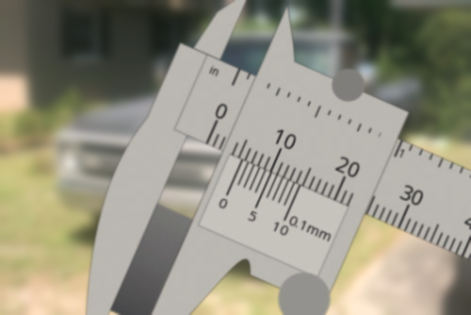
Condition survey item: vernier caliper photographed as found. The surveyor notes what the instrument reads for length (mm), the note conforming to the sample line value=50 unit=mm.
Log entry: value=5.6 unit=mm
